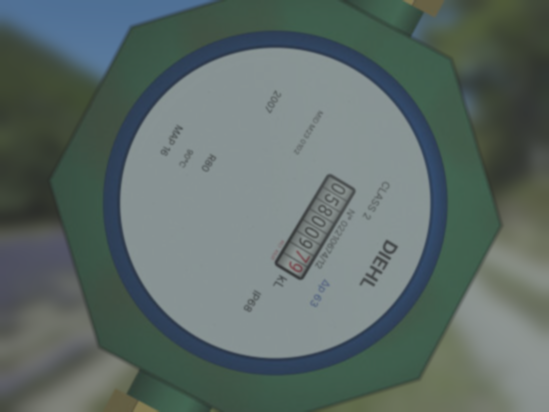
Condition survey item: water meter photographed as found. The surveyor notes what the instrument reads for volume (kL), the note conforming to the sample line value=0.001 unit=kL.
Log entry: value=58009.79 unit=kL
